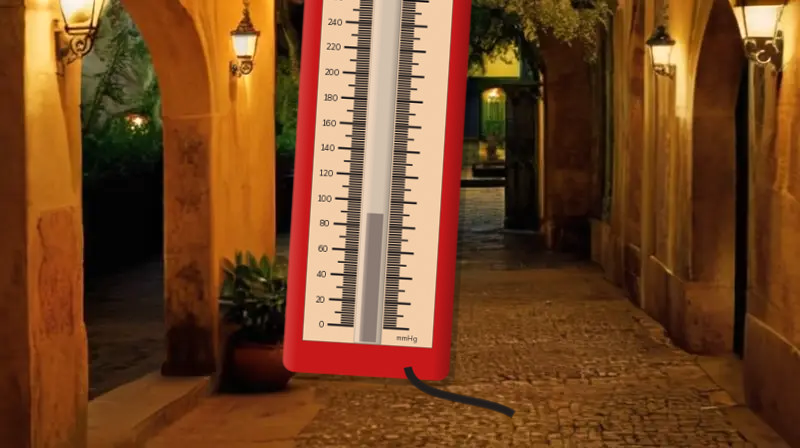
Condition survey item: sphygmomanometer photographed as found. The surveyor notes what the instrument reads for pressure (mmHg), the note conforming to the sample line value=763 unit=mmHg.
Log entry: value=90 unit=mmHg
